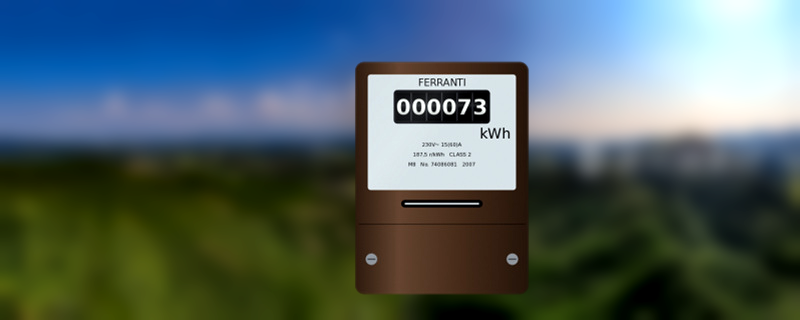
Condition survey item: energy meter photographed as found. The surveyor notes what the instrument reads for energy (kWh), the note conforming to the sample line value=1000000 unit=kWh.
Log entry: value=73 unit=kWh
